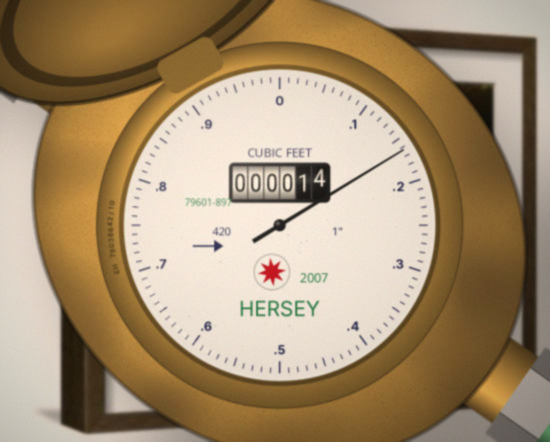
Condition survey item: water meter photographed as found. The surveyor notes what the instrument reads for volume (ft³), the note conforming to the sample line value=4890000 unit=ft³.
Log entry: value=14.16 unit=ft³
